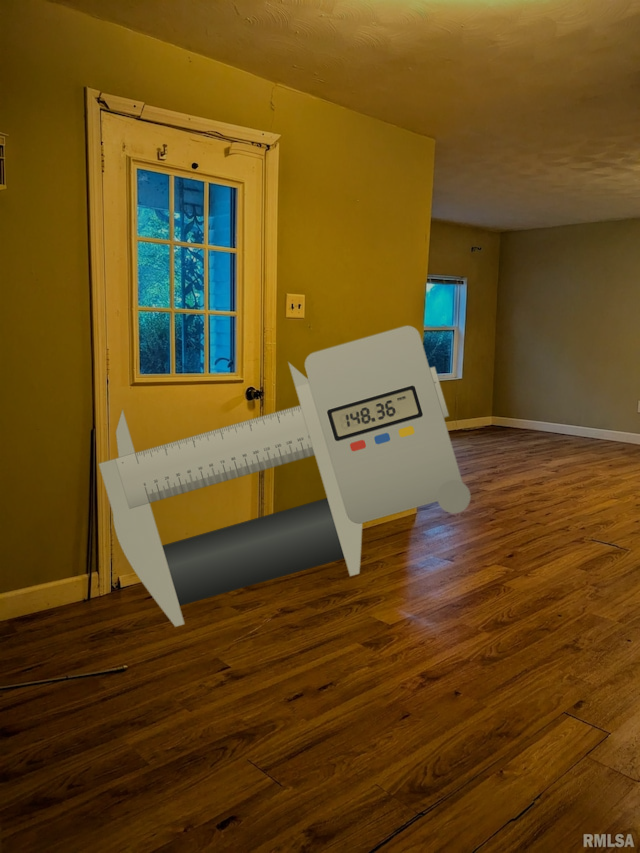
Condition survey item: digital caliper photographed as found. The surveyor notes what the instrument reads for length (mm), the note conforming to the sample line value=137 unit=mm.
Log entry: value=148.36 unit=mm
